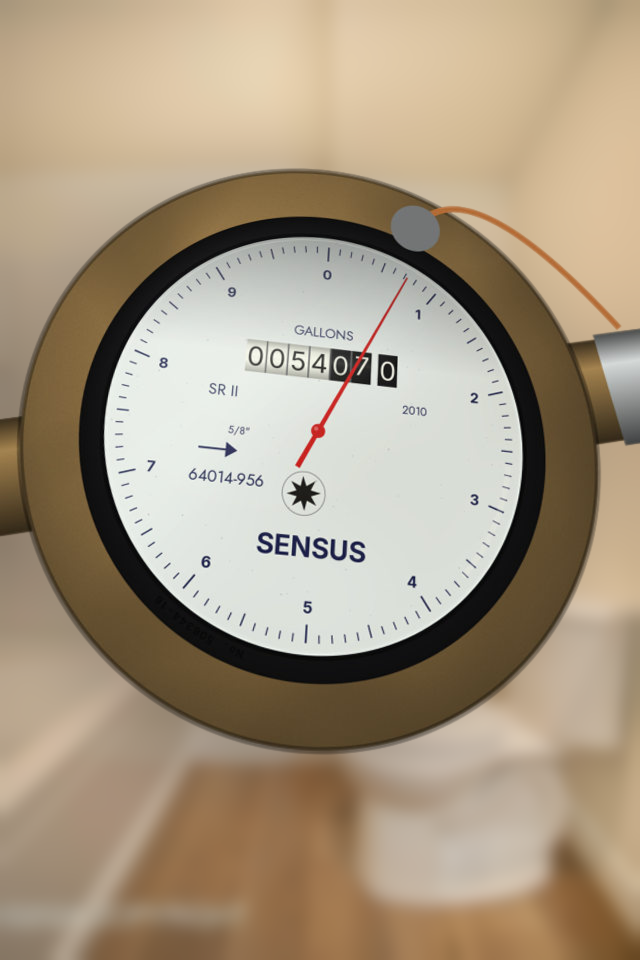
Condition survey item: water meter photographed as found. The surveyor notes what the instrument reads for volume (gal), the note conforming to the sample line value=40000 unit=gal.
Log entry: value=54070.7 unit=gal
